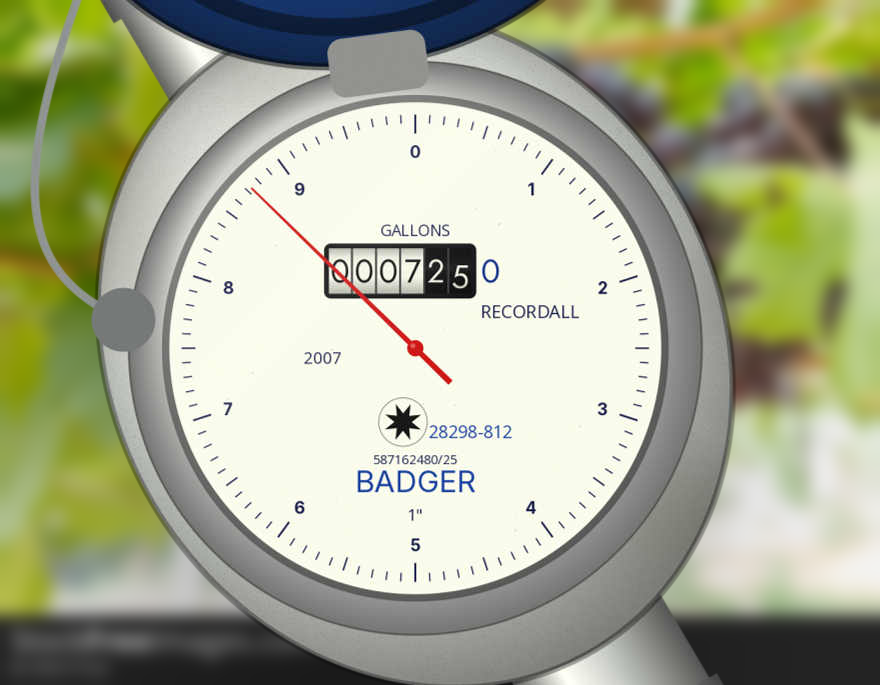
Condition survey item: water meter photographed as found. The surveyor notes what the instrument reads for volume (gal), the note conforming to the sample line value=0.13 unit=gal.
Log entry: value=7248.7 unit=gal
